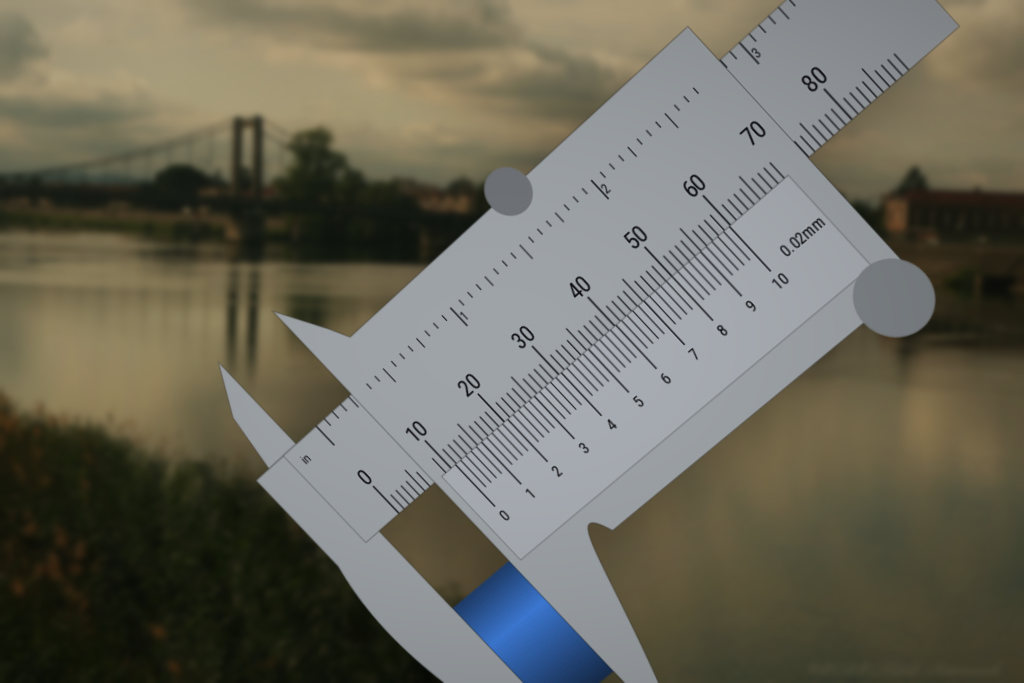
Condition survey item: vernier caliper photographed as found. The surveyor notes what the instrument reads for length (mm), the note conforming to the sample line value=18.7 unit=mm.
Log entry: value=10.8 unit=mm
